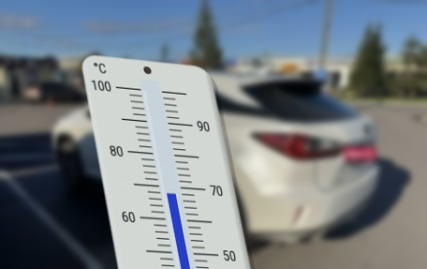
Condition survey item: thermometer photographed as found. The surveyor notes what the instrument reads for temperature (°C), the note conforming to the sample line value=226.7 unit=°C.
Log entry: value=68 unit=°C
